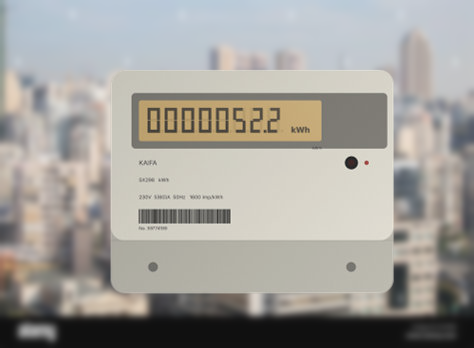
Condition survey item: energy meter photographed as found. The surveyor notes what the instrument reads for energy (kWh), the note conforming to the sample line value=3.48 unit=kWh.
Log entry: value=52.2 unit=kWh
